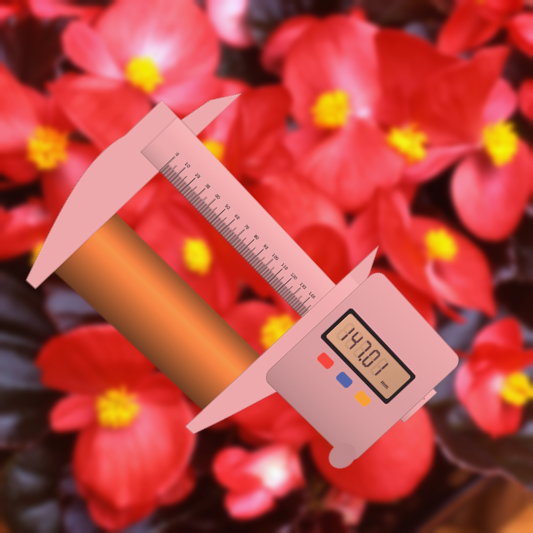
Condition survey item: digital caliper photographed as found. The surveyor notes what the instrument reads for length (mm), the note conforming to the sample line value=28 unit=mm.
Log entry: value=147.01 unit=mm
